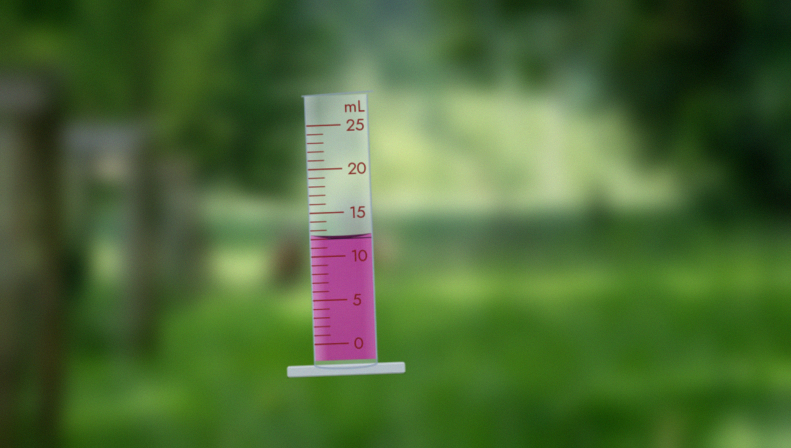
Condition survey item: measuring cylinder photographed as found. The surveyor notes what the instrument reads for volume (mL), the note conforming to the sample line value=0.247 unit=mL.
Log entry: value=12 unit=mL
